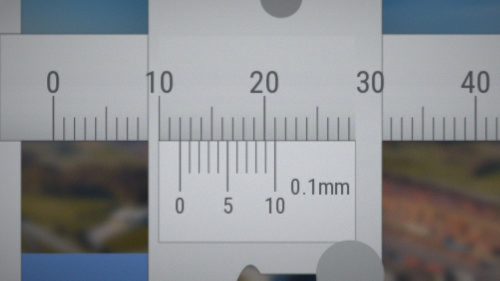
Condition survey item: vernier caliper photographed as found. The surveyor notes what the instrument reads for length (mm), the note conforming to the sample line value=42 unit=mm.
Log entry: value=12.0 unit=mm
